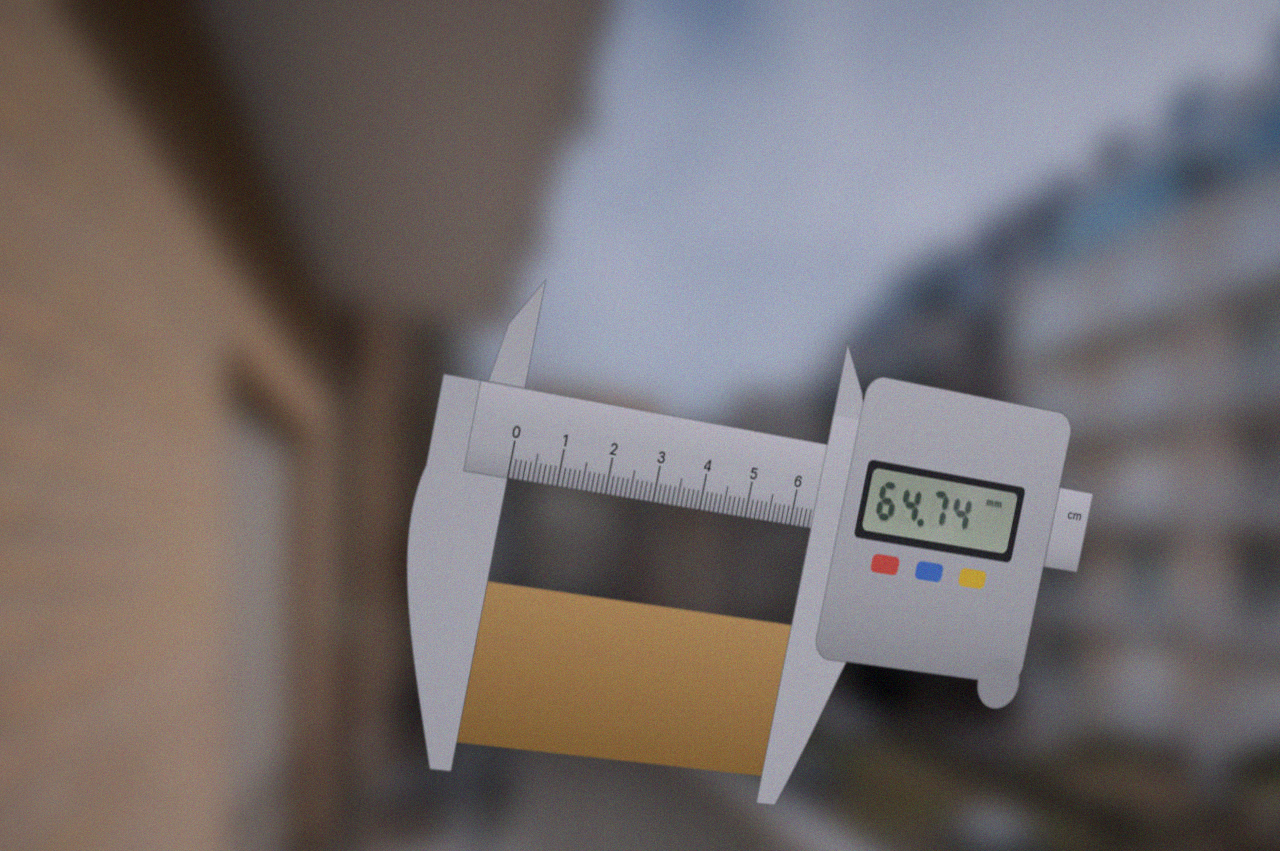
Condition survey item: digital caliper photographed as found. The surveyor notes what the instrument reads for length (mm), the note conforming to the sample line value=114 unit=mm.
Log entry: value=64.74 unit=mm
